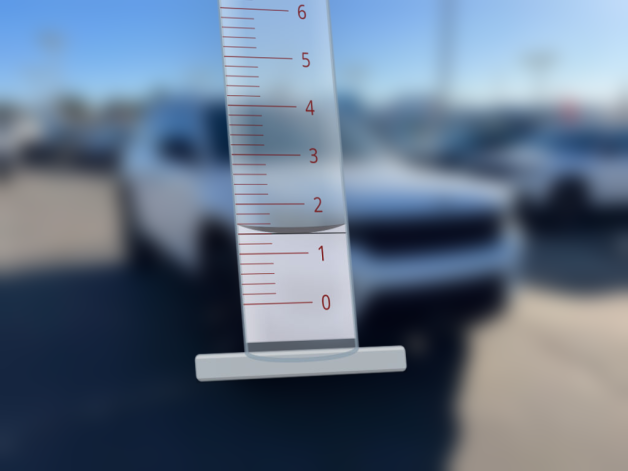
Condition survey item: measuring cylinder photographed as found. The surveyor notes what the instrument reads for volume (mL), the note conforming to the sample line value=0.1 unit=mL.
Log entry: value=1.4 unit=mL
